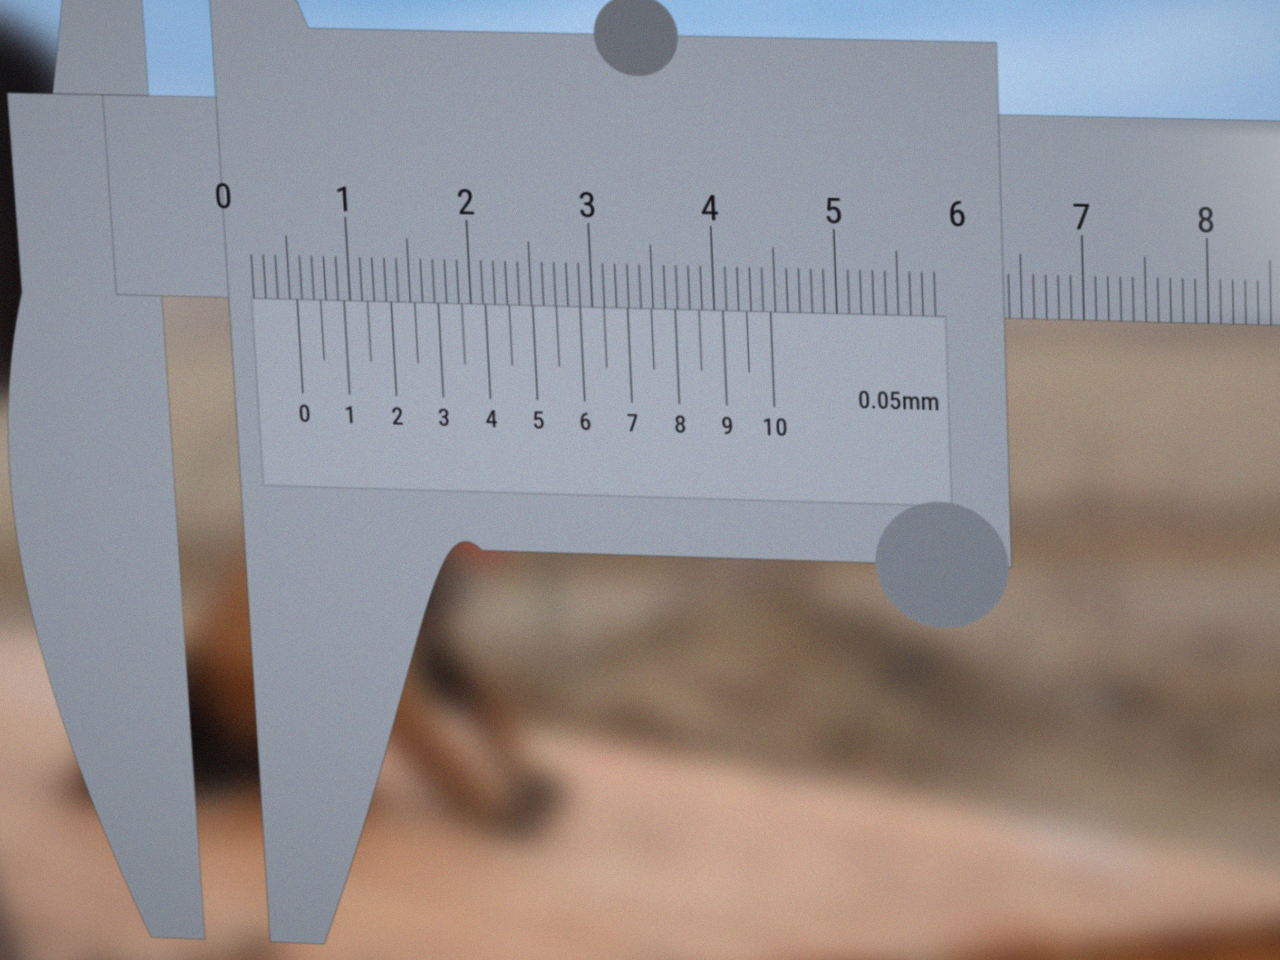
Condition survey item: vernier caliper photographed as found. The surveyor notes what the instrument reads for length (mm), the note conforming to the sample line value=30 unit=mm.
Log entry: value=5.6 unit=mm
